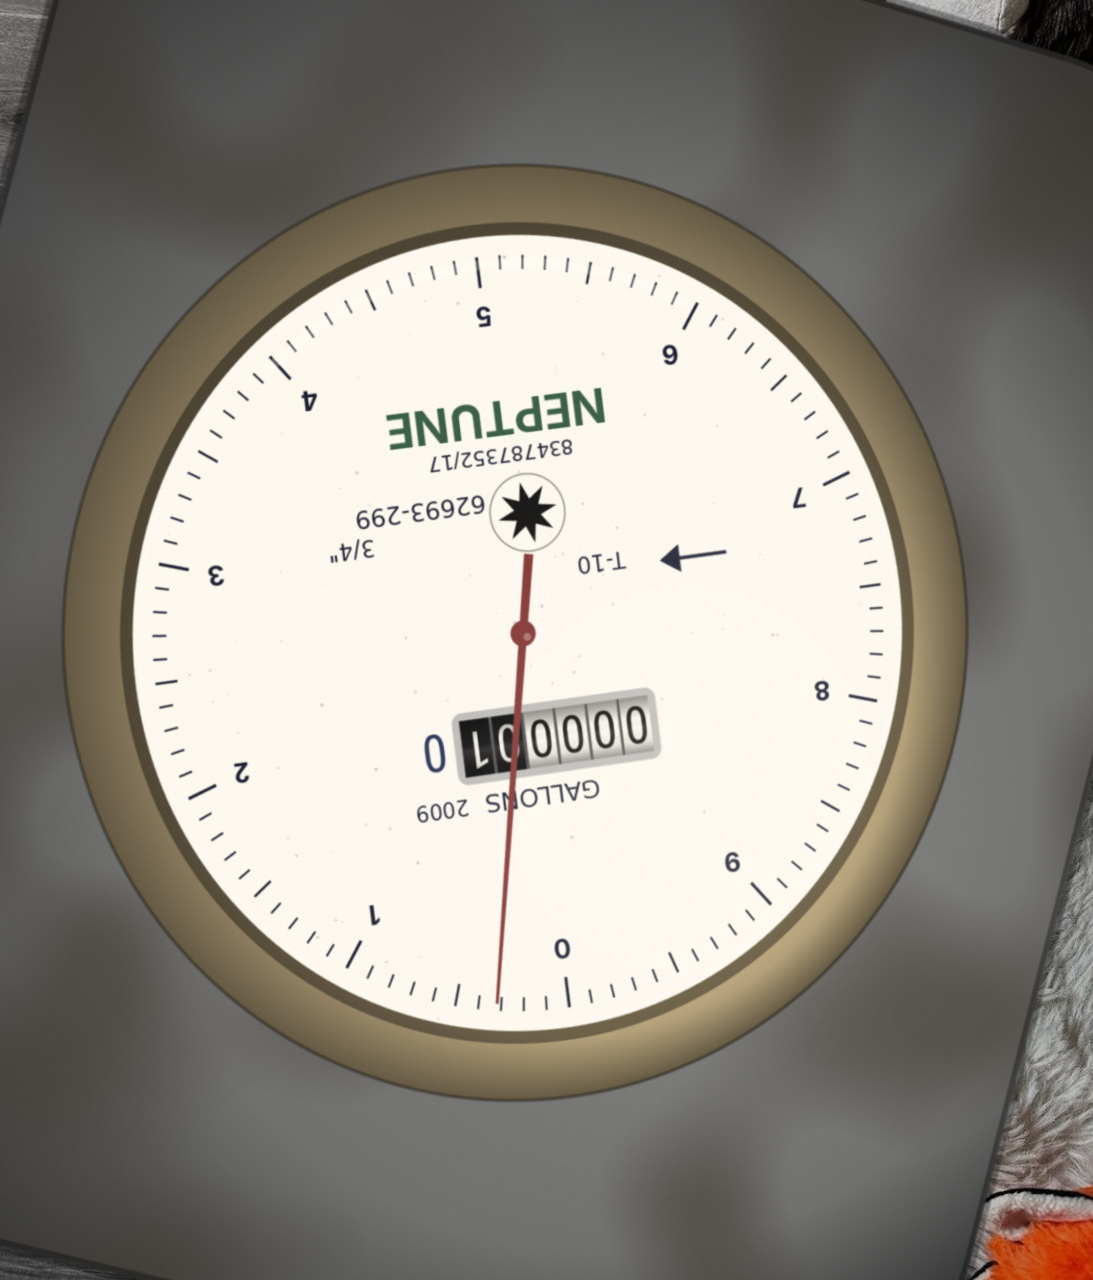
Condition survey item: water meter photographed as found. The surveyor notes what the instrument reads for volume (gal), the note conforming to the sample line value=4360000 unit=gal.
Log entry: value=10.3 unit=gal
